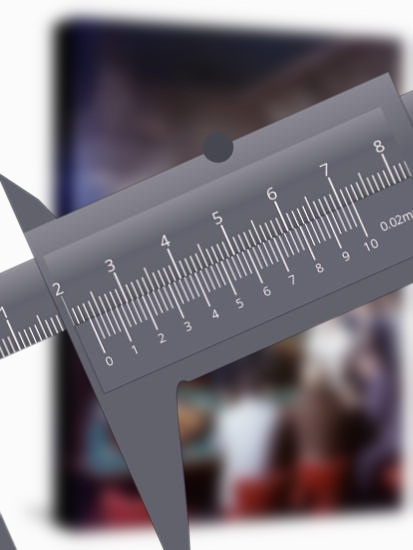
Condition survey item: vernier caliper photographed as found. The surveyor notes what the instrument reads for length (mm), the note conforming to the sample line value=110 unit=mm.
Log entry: value=23.0 unit=mm
